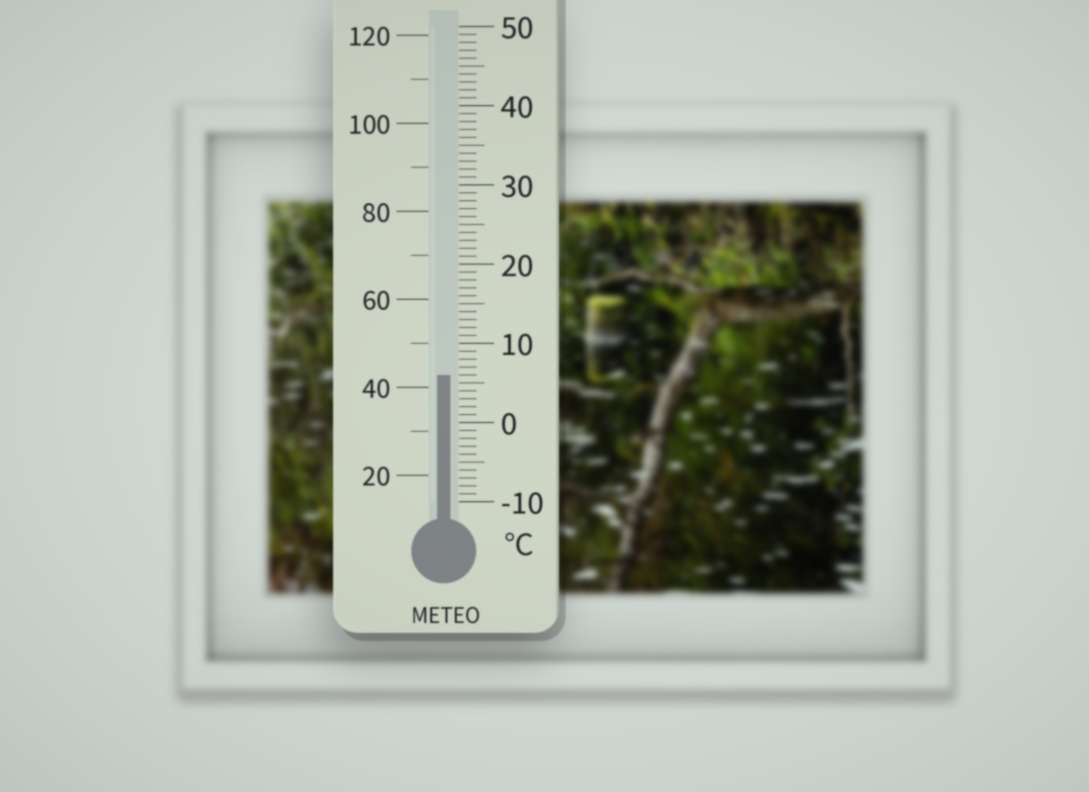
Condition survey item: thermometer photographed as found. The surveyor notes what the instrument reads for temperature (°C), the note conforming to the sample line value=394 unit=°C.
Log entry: value=6 unit=°C
